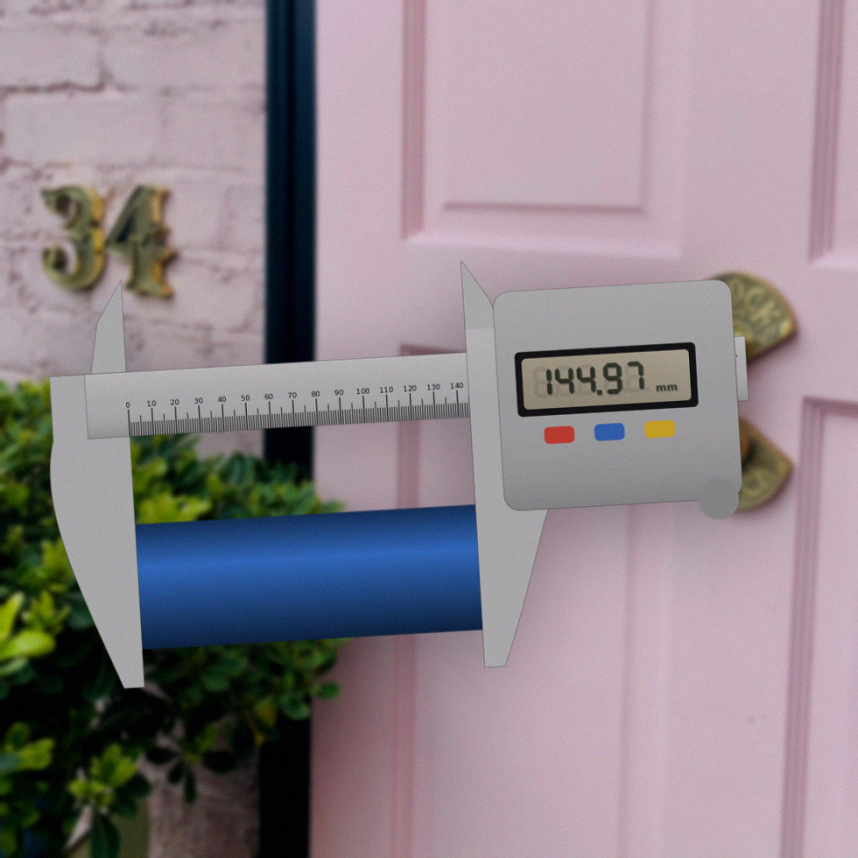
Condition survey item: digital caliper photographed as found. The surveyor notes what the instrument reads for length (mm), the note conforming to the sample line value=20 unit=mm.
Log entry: value=144.97 unit=mm
